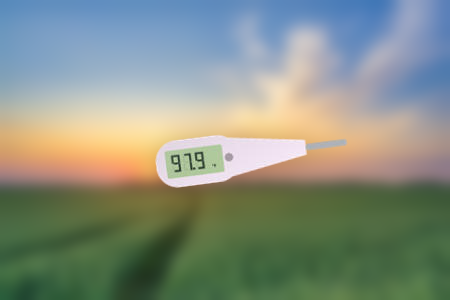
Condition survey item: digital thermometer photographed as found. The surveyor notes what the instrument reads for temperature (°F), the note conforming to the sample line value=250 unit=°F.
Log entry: value=97.9 unit=°F
